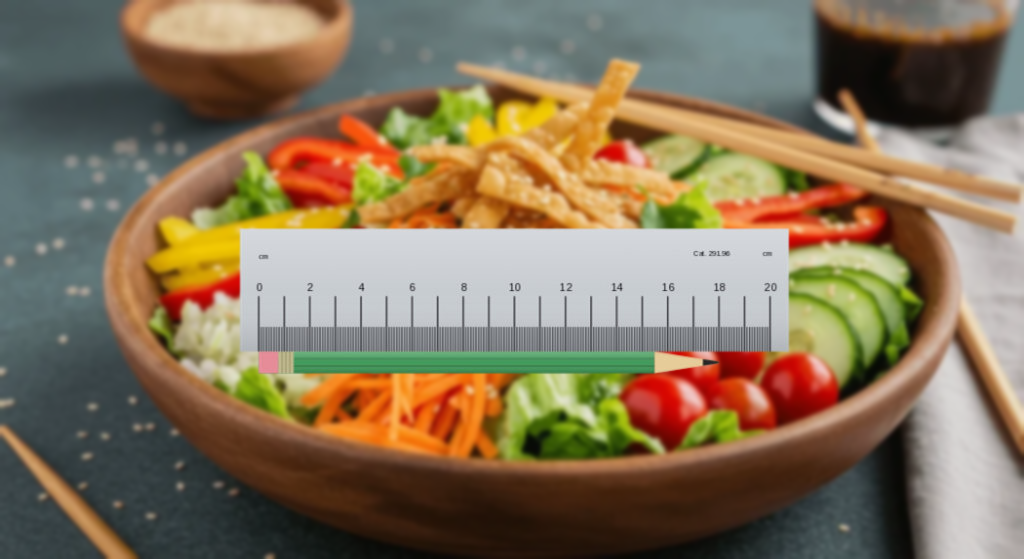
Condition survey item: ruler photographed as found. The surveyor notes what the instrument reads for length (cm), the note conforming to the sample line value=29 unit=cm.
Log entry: value=18 unit=cm
